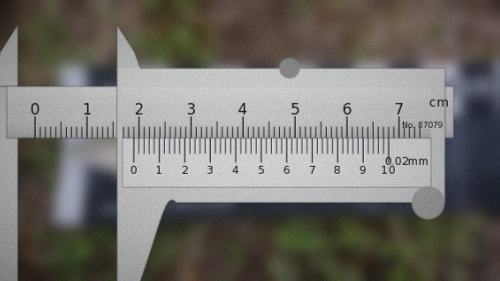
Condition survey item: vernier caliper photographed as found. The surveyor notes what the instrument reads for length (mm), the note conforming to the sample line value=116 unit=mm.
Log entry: value=19.0 unit=mm
